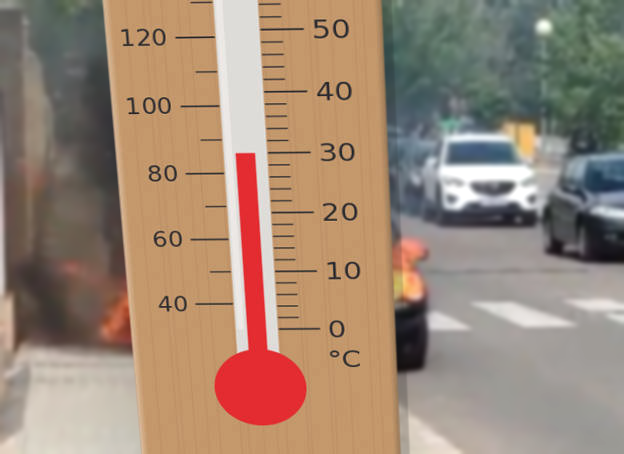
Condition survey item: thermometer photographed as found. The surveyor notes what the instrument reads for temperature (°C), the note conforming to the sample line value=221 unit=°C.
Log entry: value=30 unit=°C
